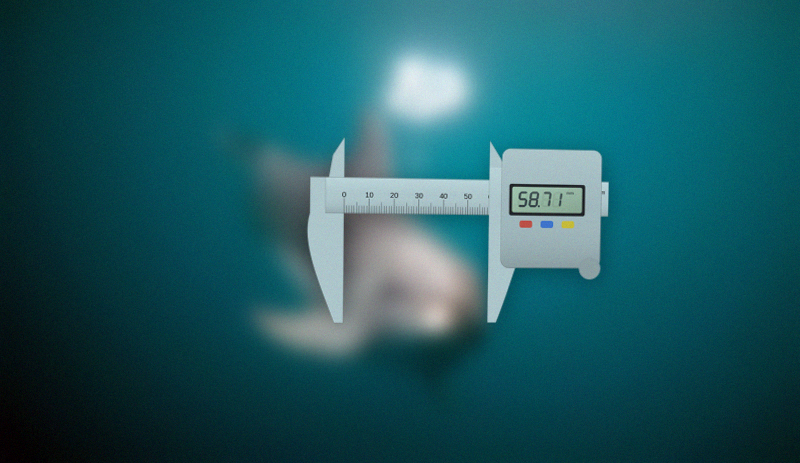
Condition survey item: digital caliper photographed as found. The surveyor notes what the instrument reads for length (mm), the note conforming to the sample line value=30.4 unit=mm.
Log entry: value=58.71 unit=mm
